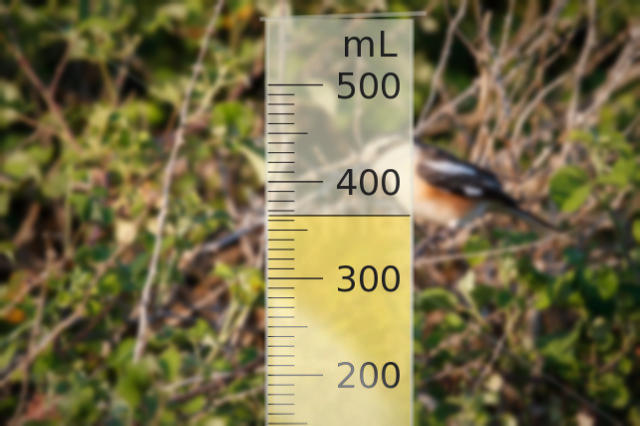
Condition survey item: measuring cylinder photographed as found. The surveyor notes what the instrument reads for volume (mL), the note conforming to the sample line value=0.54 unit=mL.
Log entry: value=365 unit=mL
